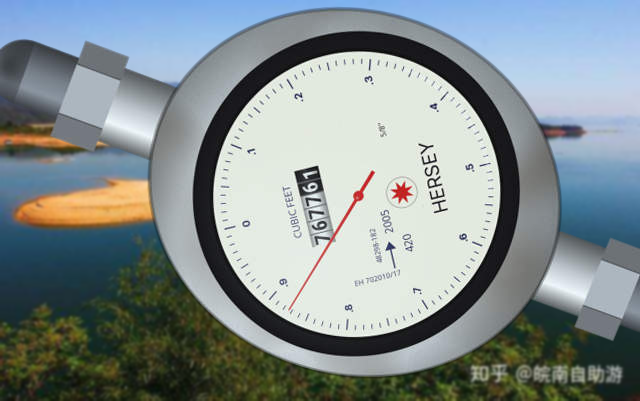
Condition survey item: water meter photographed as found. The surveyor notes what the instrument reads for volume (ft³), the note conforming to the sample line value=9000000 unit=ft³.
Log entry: value=767760.87 unit=ft³
